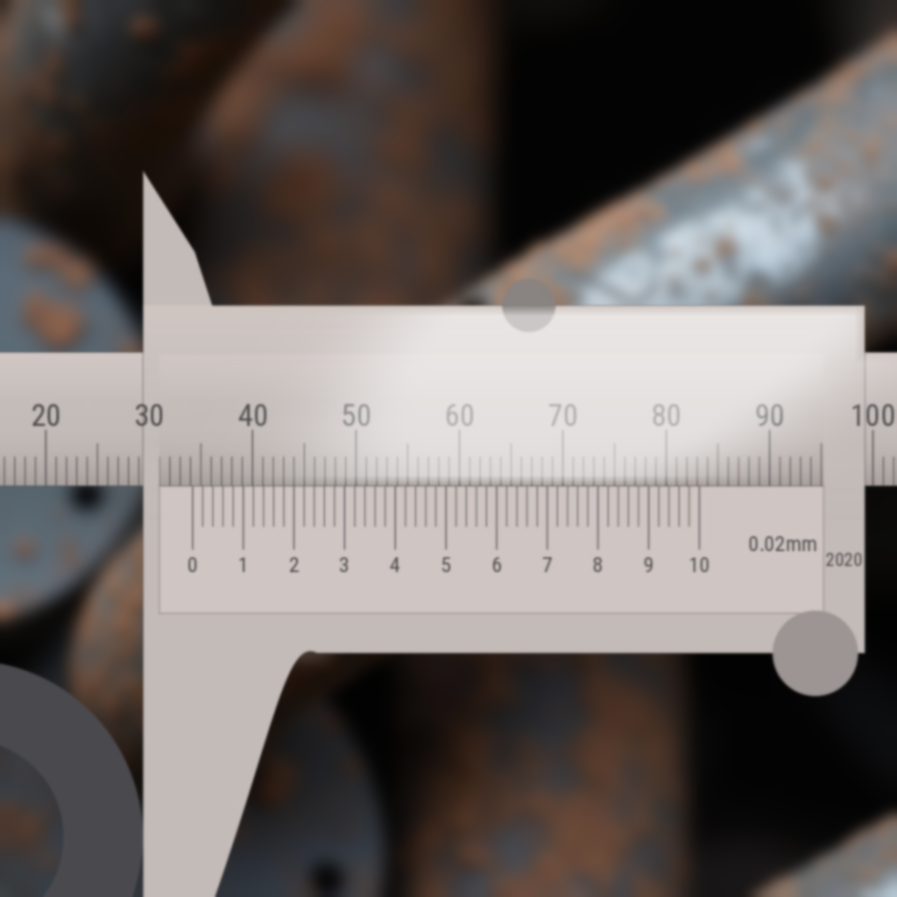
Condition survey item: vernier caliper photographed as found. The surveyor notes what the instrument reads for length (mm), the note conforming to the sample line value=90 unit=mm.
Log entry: value=34.2 unit=mm
